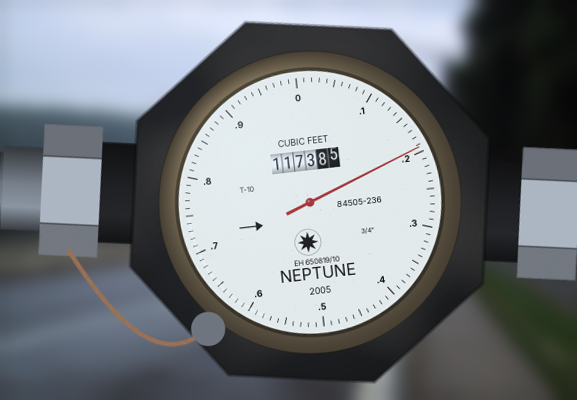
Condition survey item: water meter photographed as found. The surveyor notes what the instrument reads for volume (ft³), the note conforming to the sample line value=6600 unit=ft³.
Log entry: value=117385.19 unit=ft³
